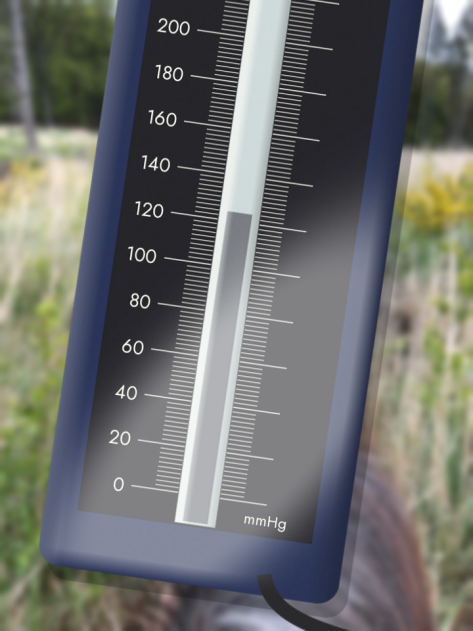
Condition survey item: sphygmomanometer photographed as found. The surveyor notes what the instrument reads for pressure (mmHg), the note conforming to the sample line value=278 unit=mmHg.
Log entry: value=124 unit=mmHg
